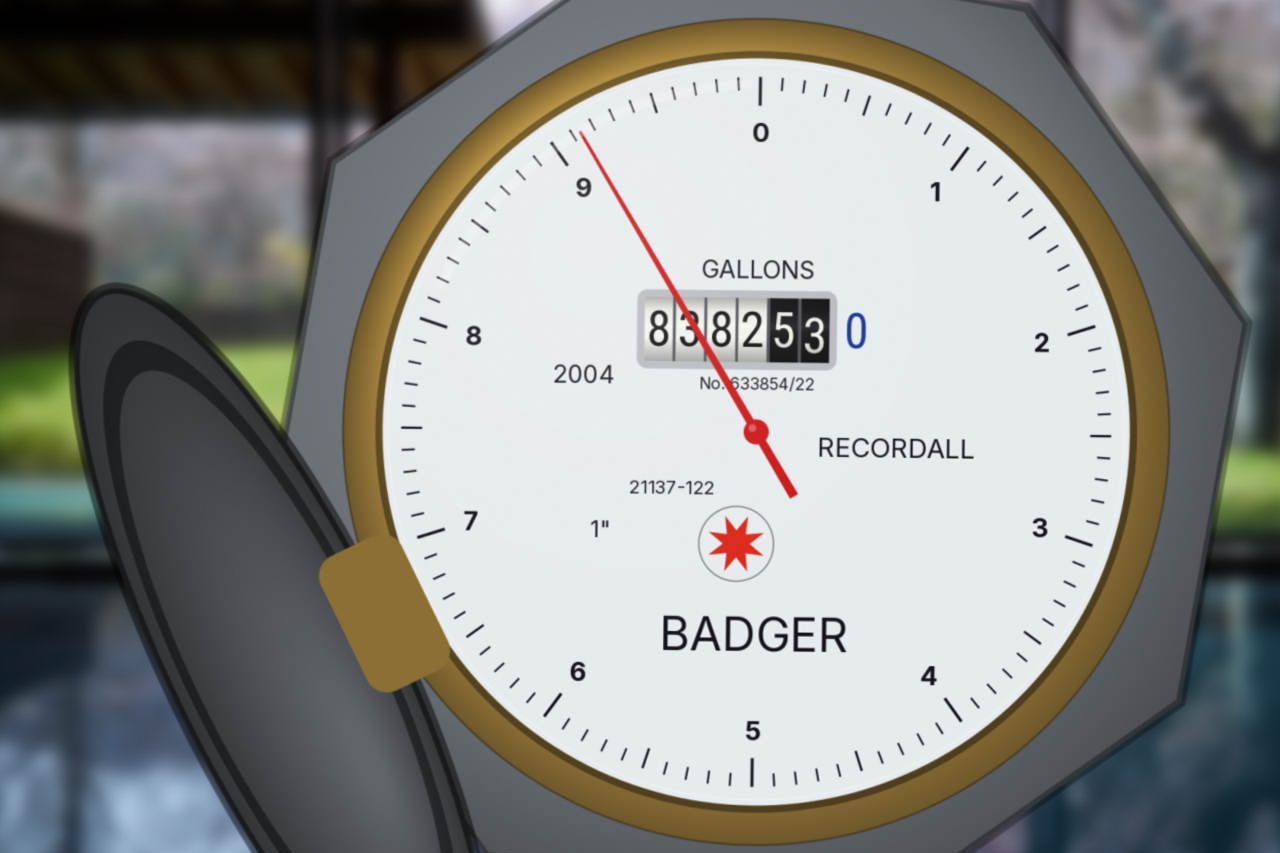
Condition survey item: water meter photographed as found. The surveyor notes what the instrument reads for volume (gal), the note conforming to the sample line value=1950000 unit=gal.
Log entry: value=8382529.1 unit=gal
